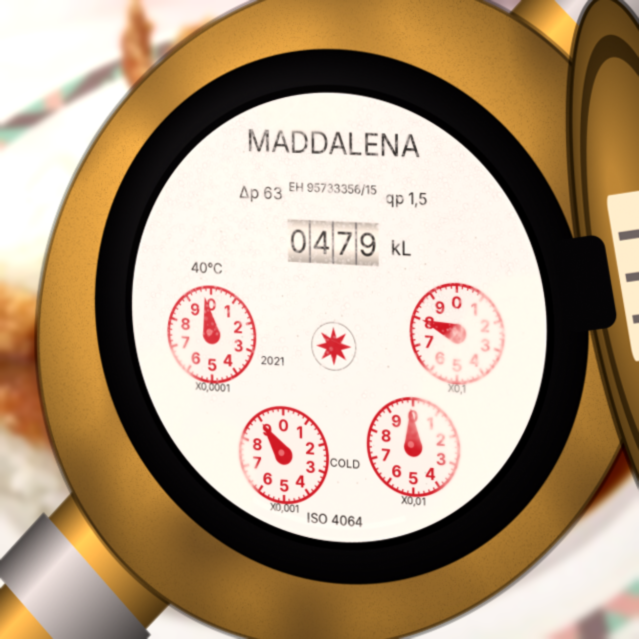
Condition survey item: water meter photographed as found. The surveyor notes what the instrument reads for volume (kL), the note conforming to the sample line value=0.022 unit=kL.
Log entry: value=479.7989 unit=kL
